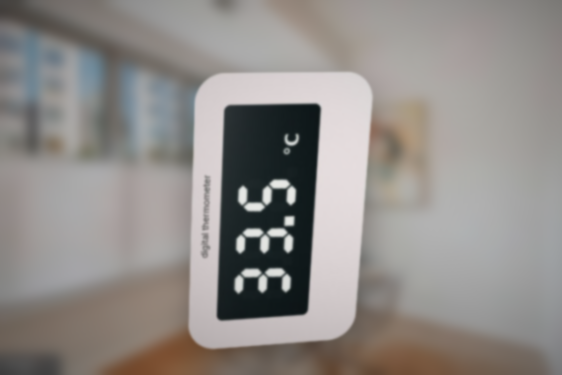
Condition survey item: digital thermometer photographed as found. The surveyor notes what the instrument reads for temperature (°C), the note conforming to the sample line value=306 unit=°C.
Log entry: value=33.5 unit=°C
